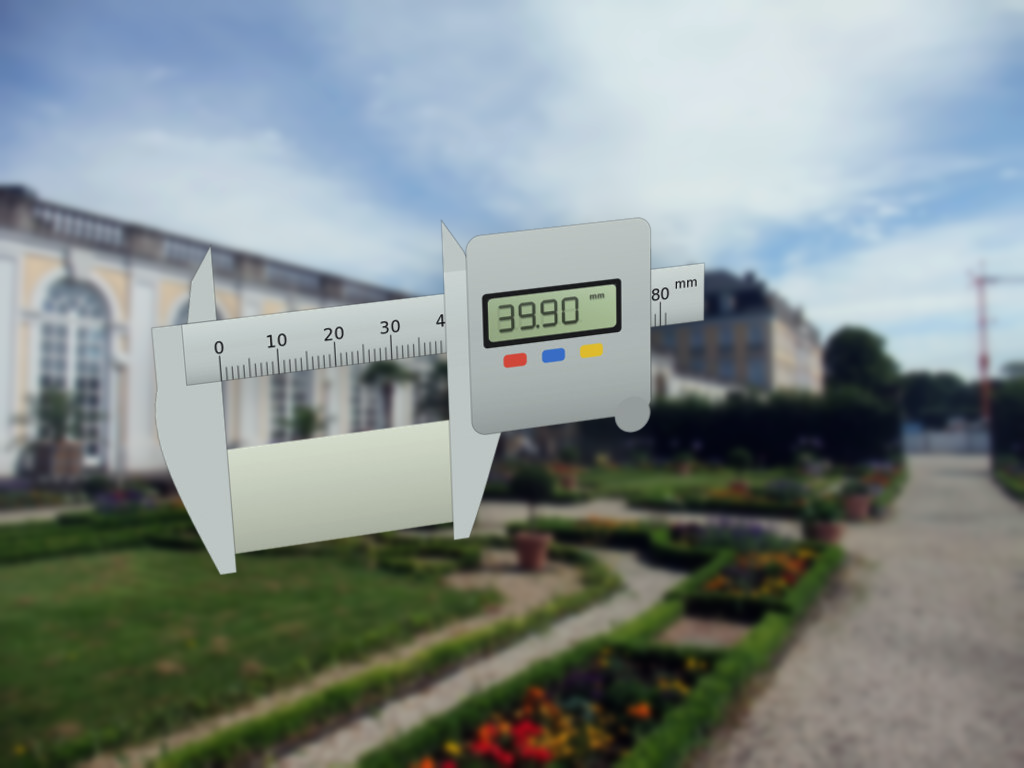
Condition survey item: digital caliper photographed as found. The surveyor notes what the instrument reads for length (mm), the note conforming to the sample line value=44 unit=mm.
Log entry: value=39.90 unit=mm
